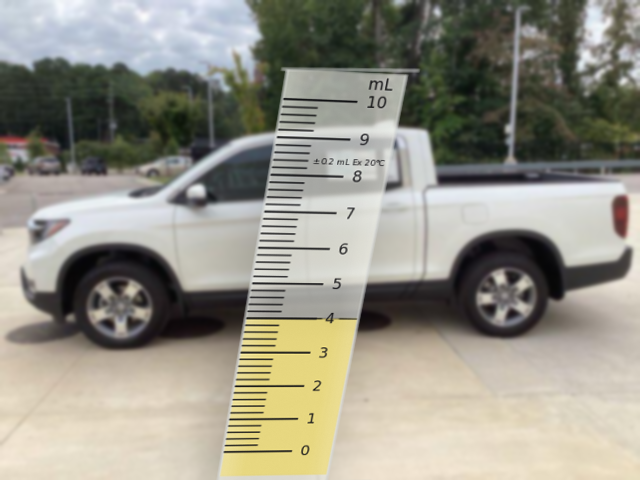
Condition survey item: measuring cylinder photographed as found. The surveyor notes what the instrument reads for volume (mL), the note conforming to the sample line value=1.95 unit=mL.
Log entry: value=4 unit=mL
